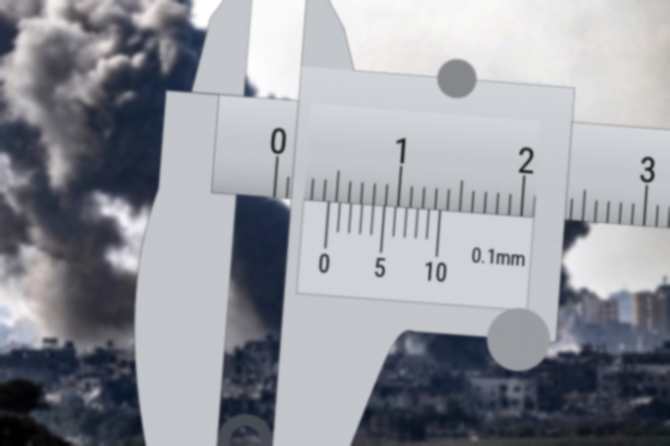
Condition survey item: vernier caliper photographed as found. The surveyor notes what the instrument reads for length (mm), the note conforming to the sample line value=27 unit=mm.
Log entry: value=4.4 unit=mm
